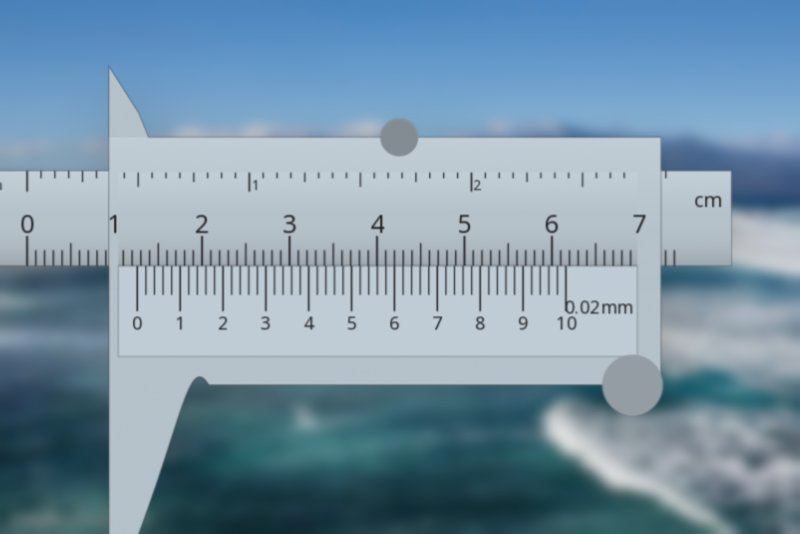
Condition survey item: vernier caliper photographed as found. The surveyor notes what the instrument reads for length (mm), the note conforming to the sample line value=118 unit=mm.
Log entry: value=12.6 unit=mm
